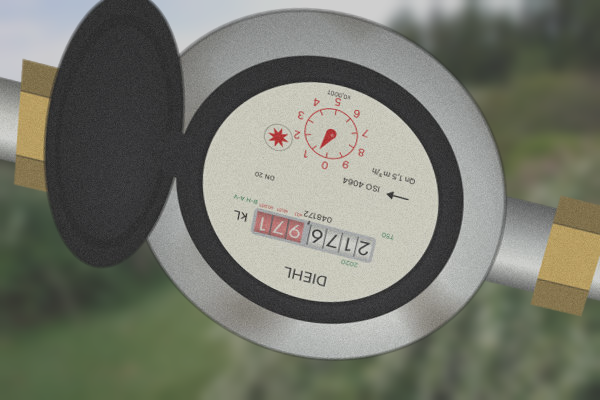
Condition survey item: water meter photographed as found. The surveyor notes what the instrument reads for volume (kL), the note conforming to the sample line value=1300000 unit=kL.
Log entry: value=2176.9710 unit=kL
